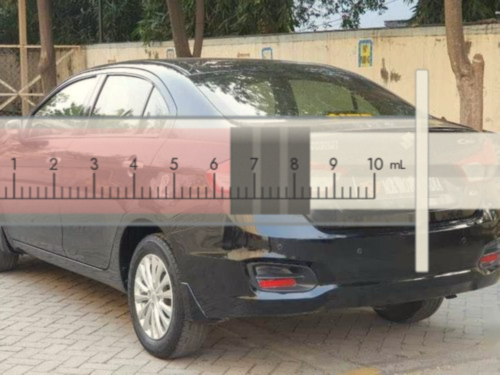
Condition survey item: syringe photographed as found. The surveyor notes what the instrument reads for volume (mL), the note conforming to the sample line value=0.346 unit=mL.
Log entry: value=6.4 unit=mL
